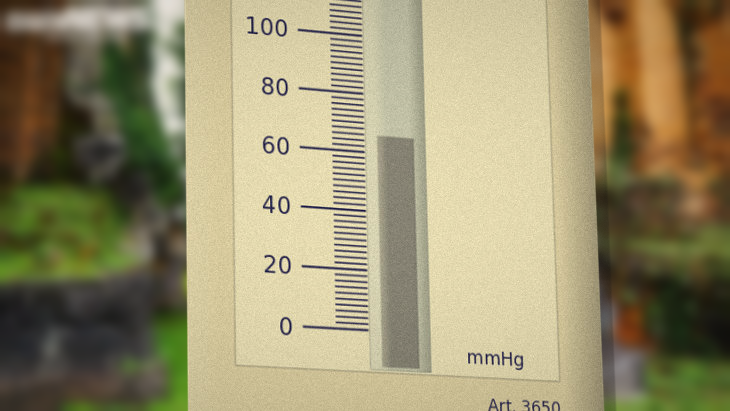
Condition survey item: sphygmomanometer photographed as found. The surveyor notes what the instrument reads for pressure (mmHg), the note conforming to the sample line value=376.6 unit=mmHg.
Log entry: value=66 unit=mmHg
